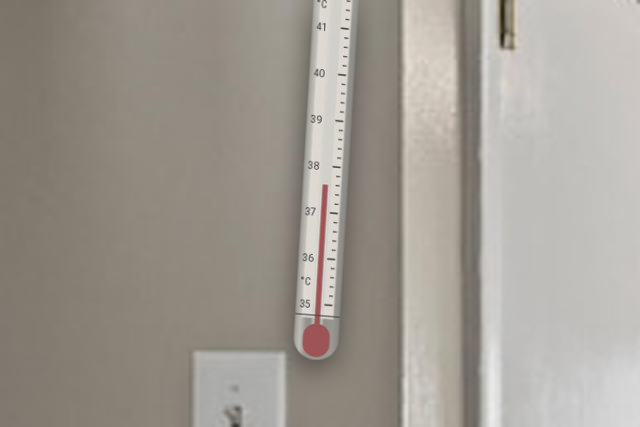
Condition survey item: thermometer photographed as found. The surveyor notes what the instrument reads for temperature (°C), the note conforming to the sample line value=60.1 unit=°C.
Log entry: value=37.6 unit=°C
